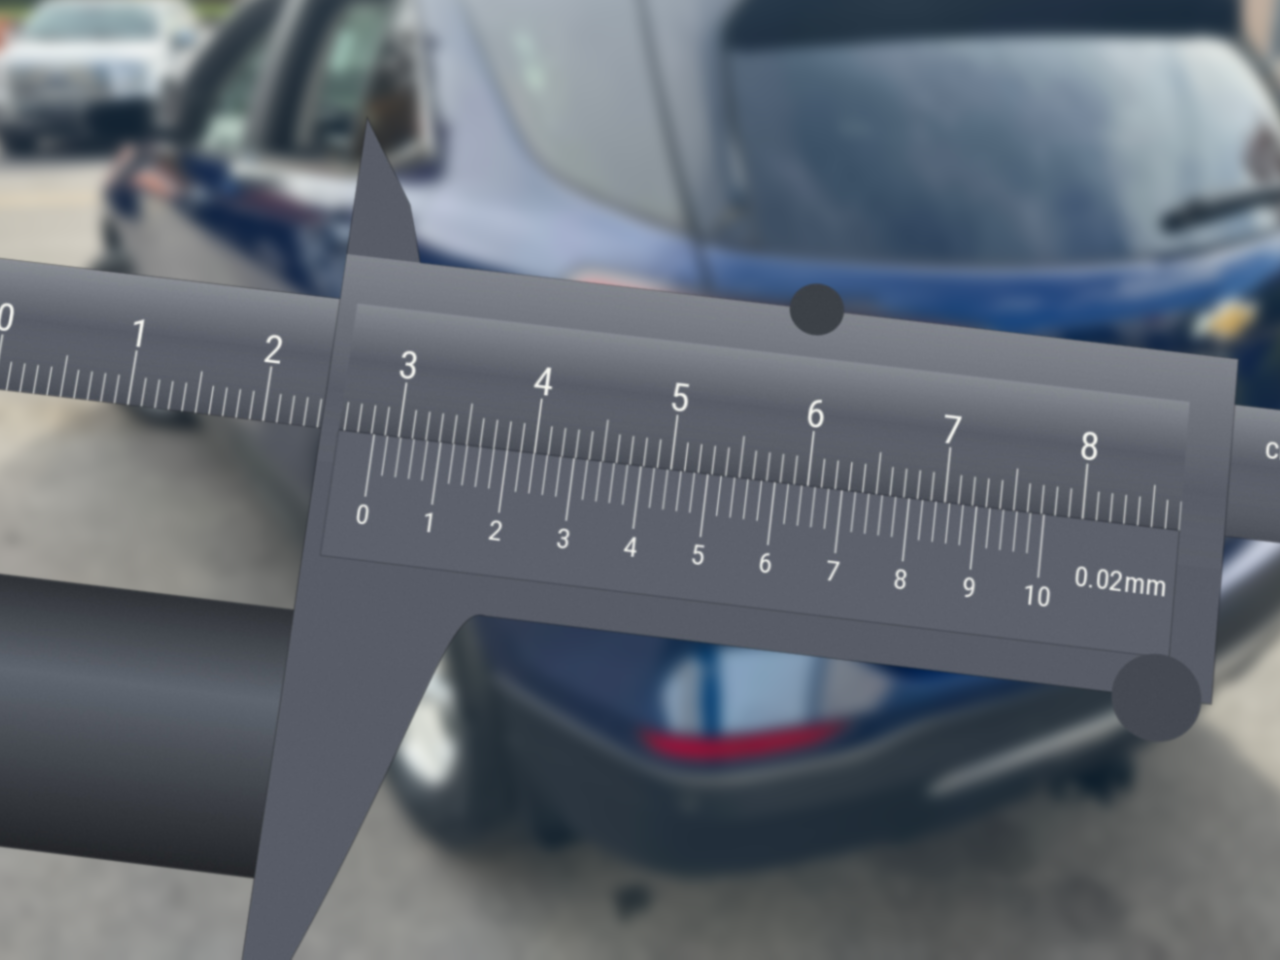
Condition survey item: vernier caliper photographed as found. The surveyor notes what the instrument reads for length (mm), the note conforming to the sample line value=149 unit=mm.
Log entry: value=28.2 unit=mm
